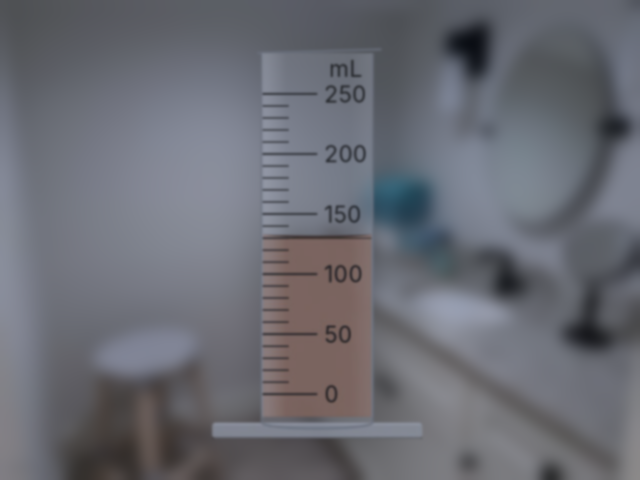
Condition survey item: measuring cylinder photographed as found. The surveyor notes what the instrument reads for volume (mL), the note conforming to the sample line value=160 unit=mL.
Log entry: value=130 unit=mL
